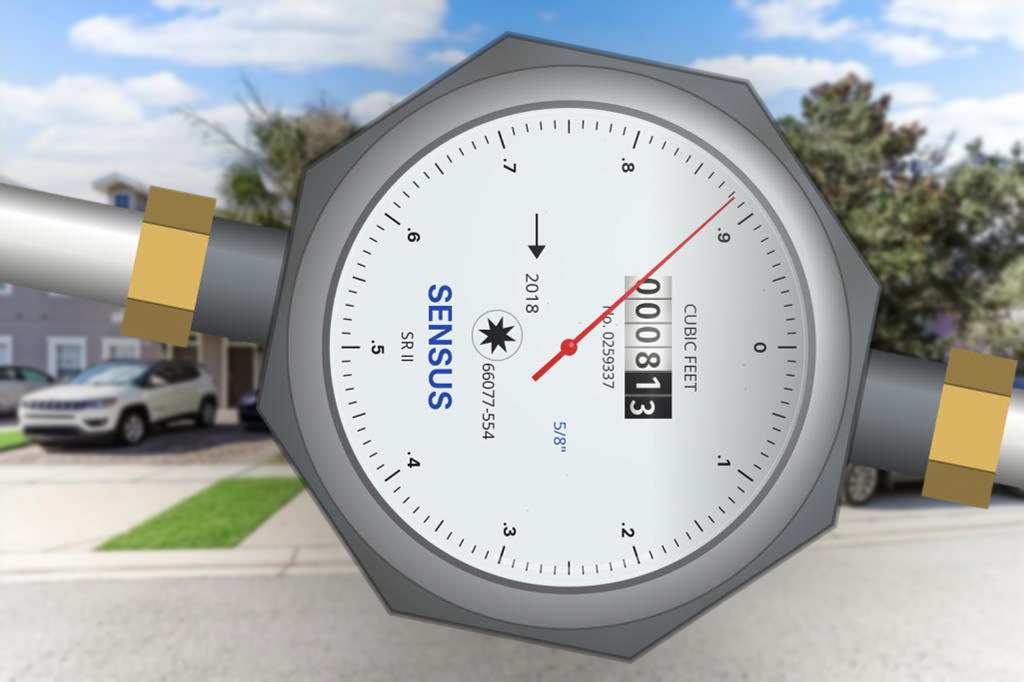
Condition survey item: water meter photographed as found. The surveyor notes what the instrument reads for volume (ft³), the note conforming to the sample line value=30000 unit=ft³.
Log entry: value=812.88 unit=ft³
